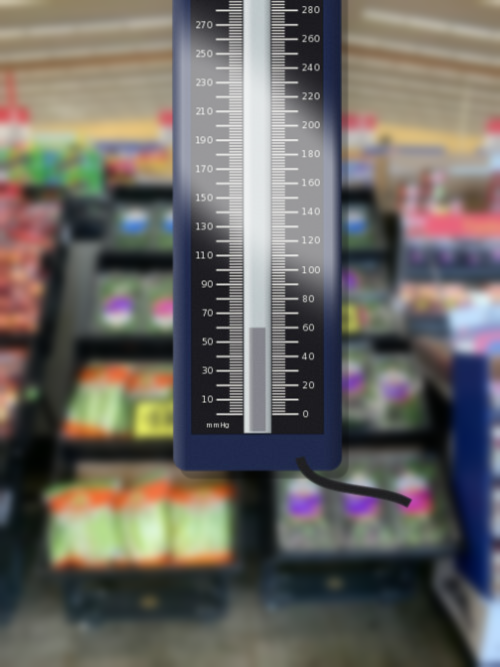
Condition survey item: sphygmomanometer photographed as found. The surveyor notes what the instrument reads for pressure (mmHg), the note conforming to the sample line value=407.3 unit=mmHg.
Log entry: value=60 unit=mmHg
